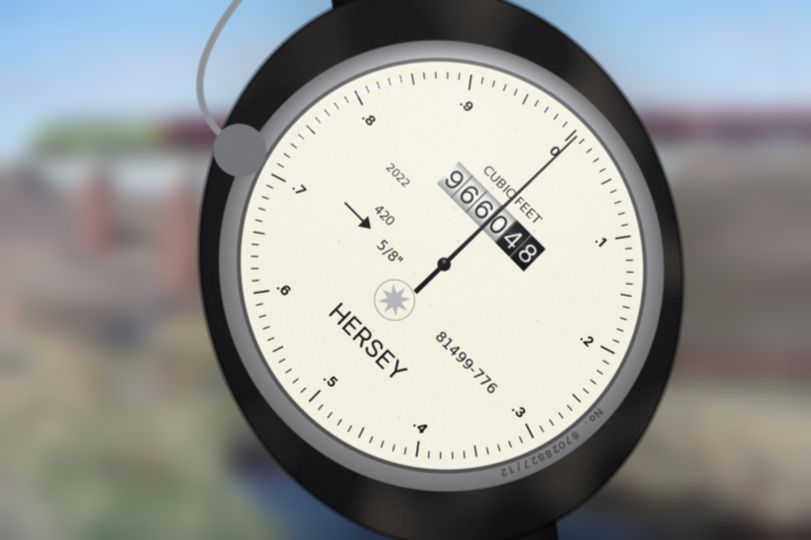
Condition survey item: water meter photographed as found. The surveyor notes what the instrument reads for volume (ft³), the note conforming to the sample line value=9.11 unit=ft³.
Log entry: value=966048.00 unit=ft³
